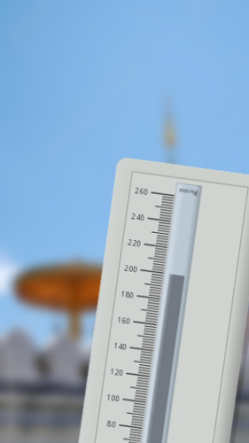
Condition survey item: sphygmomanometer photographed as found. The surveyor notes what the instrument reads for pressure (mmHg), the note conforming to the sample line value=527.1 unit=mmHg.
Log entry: value=200 unit=mmHg
